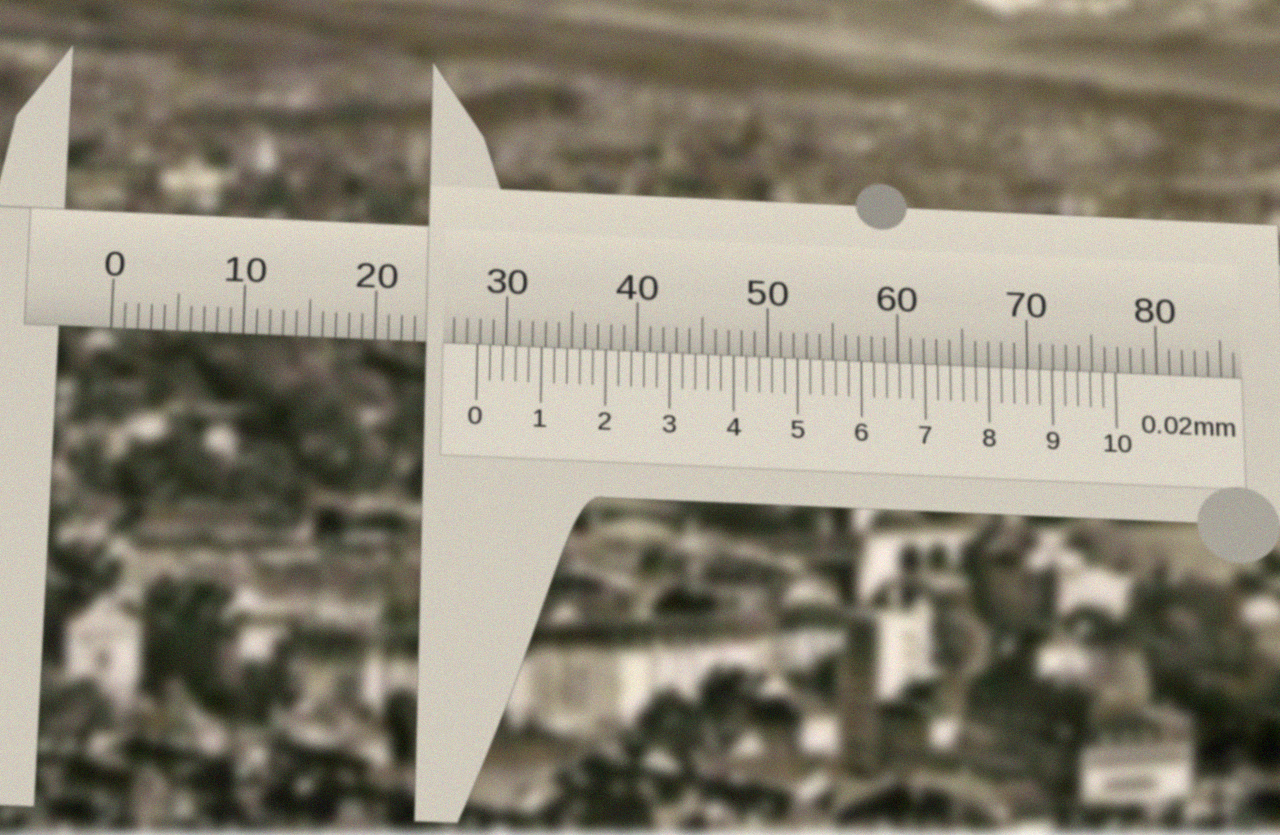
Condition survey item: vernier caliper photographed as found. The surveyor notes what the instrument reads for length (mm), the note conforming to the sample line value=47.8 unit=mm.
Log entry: value=27.8 unit=mm
